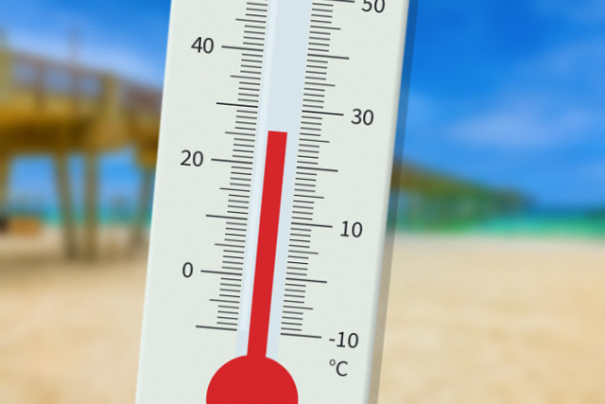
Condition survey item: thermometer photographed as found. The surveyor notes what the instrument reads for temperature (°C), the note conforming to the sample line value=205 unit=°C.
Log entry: value=26 unit=°C
